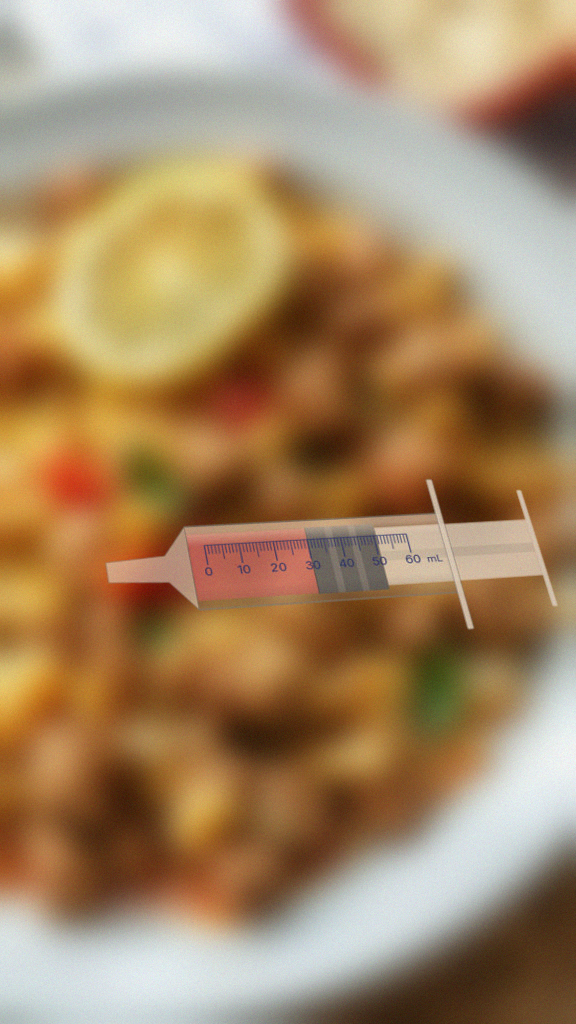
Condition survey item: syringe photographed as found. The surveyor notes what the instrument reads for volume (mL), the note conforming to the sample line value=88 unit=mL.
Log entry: value=30 unit=mL
